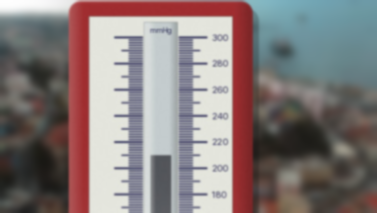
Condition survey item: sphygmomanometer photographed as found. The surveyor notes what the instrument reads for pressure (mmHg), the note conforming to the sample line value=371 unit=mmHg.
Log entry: value=210 unit=mmHg
